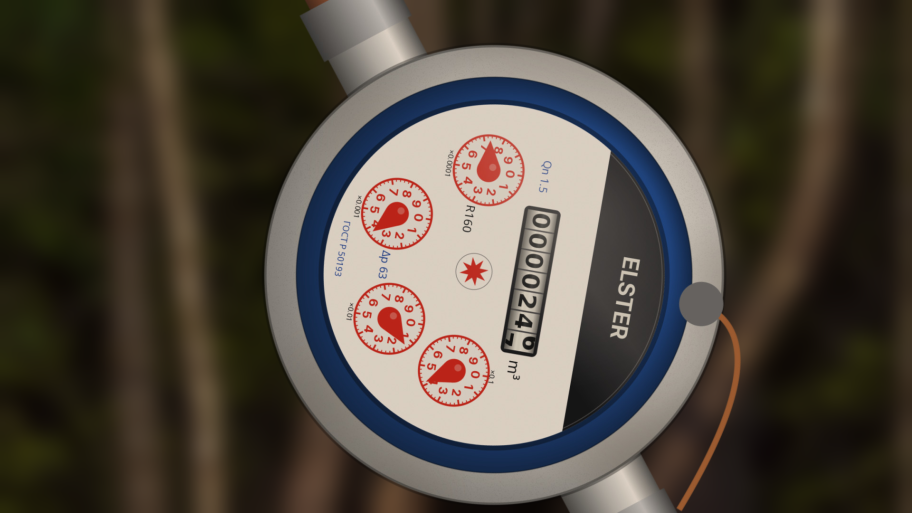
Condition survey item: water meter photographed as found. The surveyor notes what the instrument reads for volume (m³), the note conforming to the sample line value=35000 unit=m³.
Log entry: value=246.4137 unit=m³
